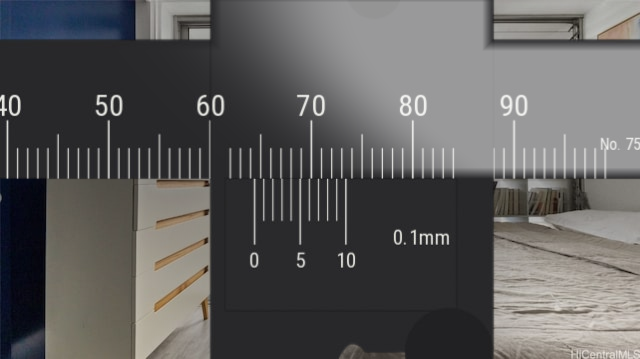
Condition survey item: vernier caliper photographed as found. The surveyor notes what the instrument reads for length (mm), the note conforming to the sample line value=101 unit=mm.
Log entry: value=64.4 unit=mm
